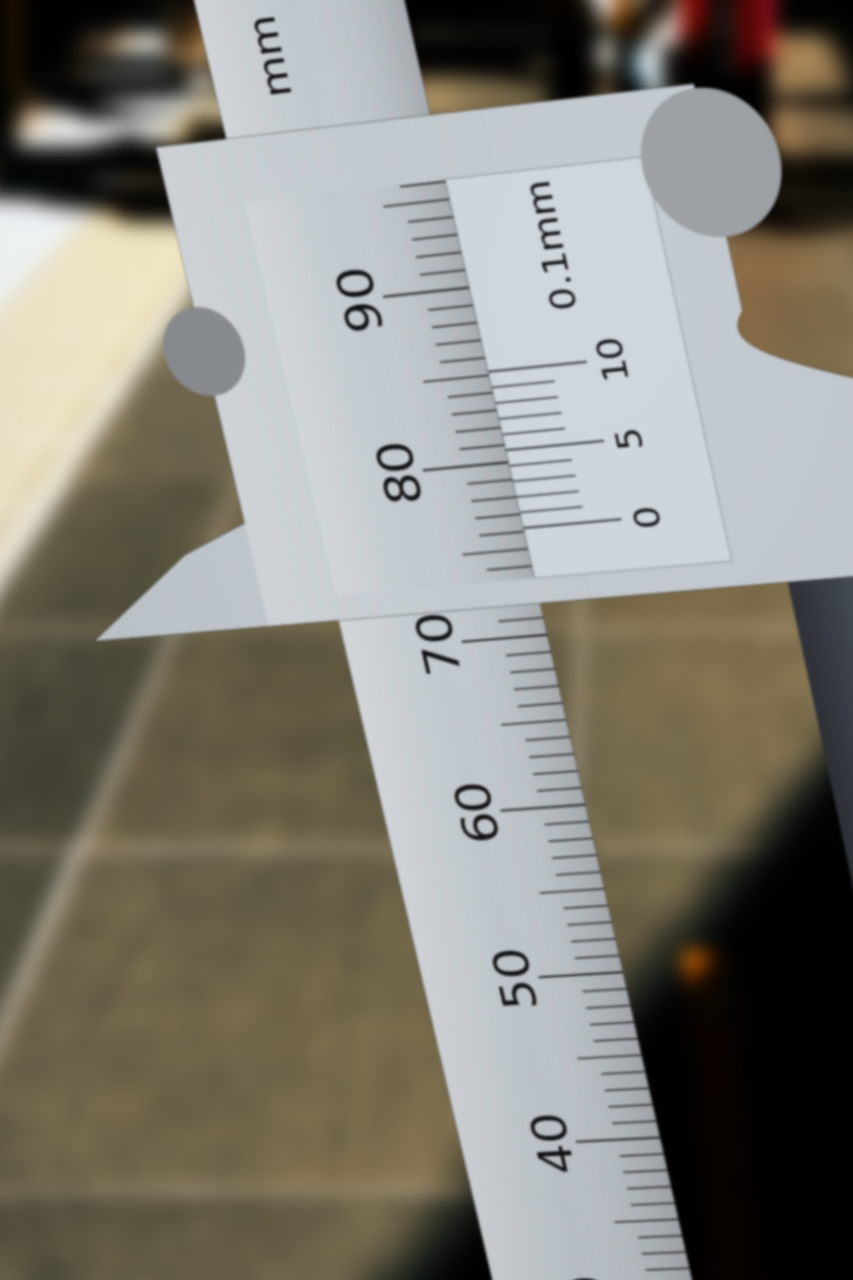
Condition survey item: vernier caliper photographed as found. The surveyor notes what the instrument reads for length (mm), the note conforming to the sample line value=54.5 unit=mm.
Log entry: value=76.2 unit=mm
